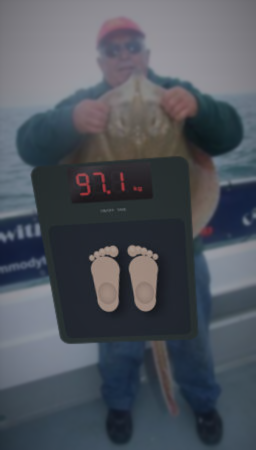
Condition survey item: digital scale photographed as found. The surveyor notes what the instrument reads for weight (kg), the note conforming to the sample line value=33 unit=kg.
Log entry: value=97.1 unit=kg
